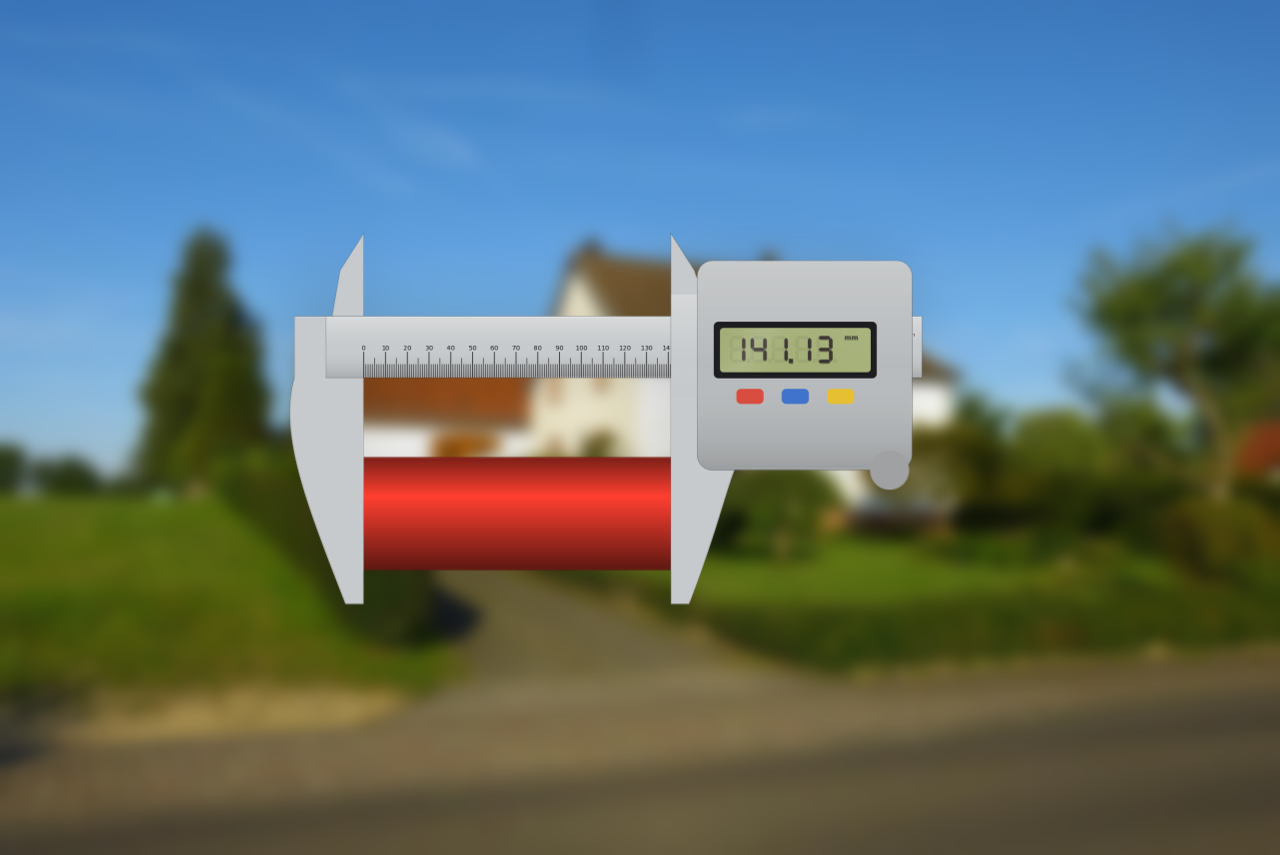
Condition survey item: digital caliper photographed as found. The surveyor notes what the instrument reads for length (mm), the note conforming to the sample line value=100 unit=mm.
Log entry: value=141.13 unit=mm
